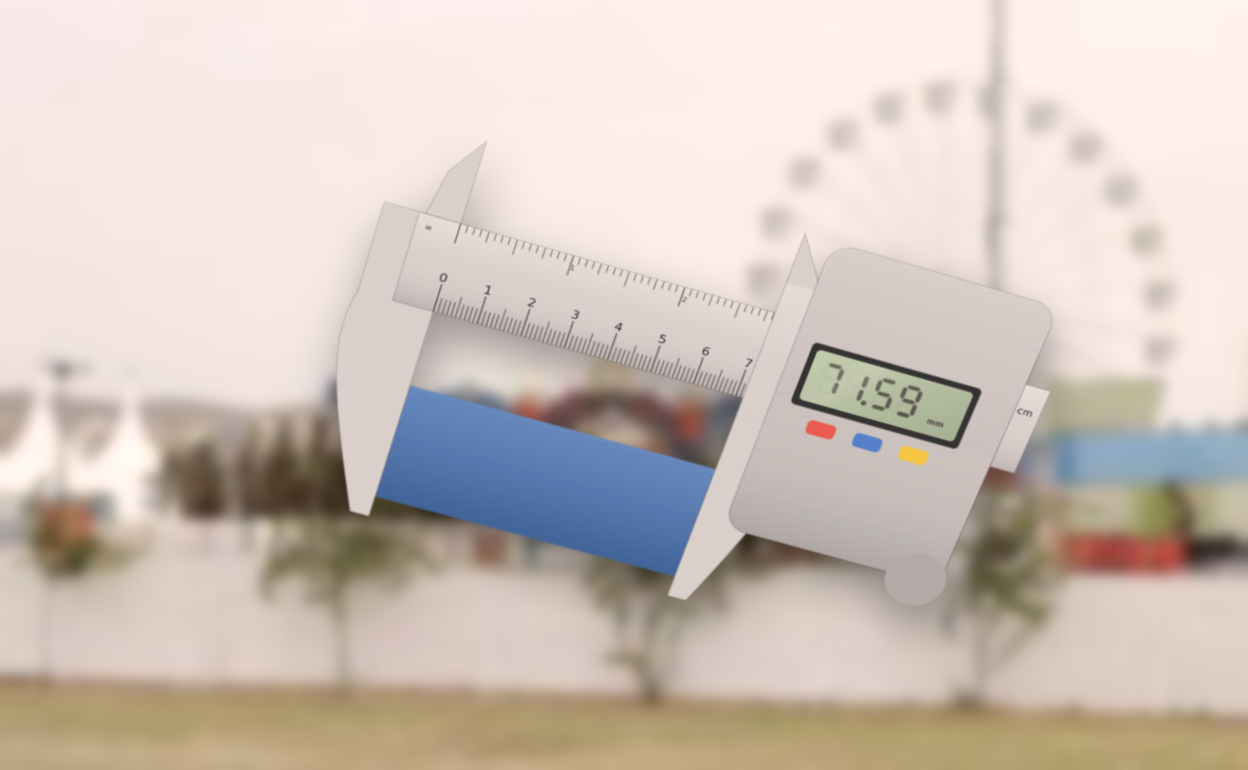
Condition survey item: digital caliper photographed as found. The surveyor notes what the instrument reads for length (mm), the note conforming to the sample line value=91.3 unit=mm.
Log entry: value=71.59 unit=mm
